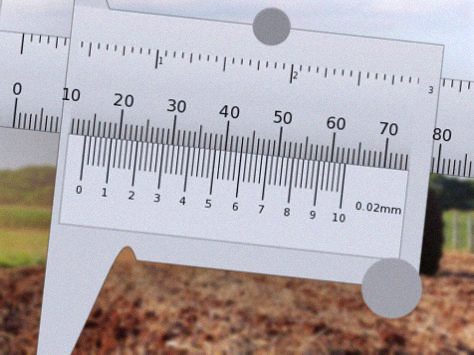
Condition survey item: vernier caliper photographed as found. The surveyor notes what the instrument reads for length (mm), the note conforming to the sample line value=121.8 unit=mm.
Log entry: value=13.6 unit=mm
